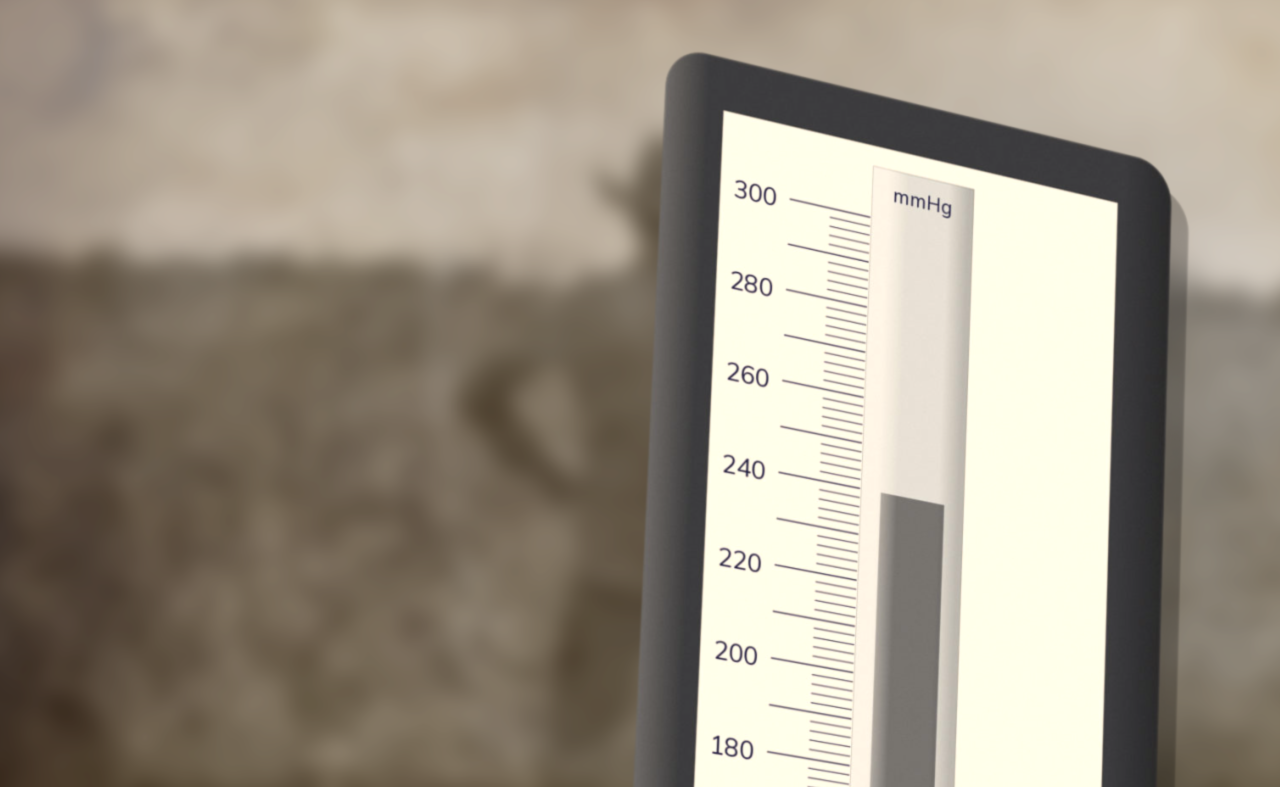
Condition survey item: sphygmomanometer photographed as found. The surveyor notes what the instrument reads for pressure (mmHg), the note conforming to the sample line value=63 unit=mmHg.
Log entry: value=240 unit=mmHg
